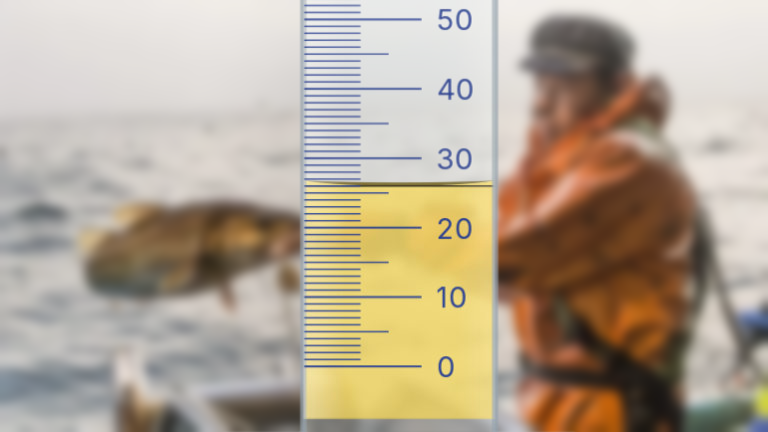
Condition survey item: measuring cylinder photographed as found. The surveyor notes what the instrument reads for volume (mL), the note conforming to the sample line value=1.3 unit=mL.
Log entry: value=26 unit=mL
